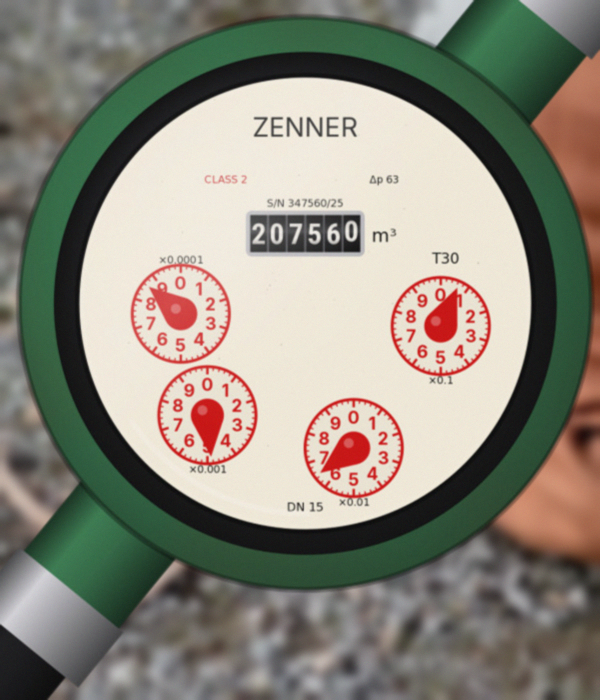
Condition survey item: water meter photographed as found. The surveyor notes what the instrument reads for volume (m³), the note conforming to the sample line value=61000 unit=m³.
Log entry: value=207560.0648 unit=m³
